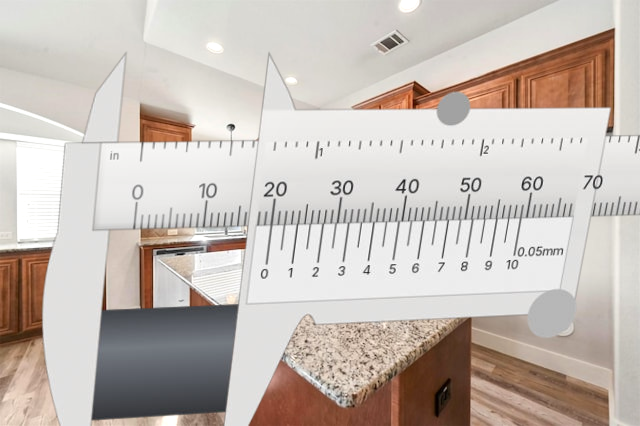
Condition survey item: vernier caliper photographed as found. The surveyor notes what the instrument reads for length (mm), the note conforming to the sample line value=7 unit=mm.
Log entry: value=20.0 unit=mm
